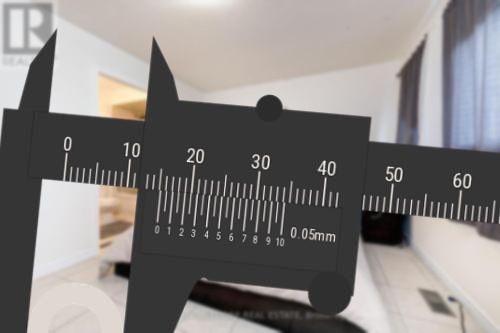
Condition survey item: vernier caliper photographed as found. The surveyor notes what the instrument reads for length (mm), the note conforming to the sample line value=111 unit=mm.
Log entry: value=15.2 unit=mm
